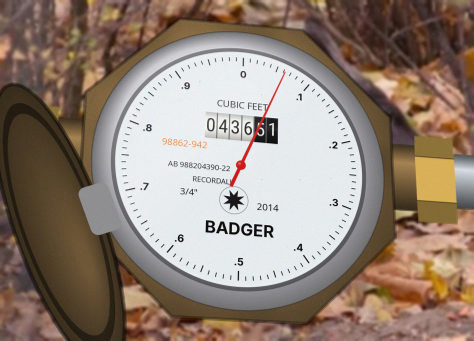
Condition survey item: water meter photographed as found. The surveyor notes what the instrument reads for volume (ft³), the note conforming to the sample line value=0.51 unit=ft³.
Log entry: value=43651.06 unit=ft³
